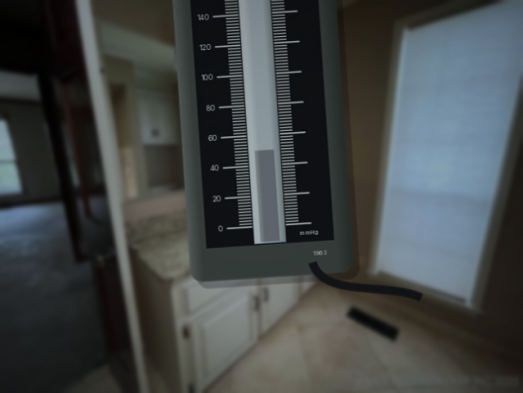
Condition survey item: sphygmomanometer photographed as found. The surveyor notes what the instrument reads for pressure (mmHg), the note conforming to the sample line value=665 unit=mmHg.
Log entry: value=50 unit=mmHg
